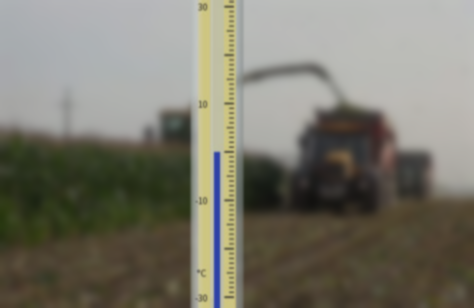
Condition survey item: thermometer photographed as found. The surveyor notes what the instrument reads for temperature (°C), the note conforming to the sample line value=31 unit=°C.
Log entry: value=0 unit=°C
